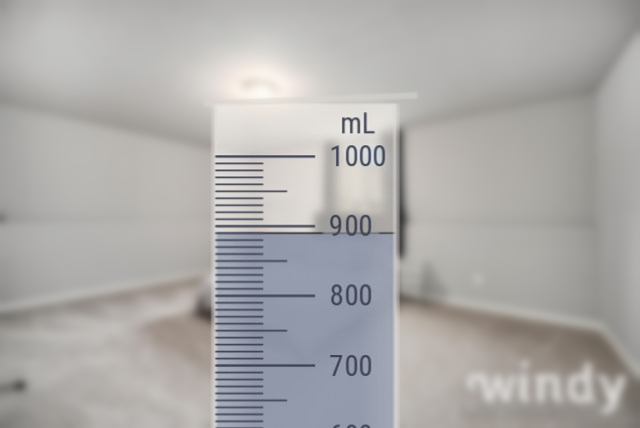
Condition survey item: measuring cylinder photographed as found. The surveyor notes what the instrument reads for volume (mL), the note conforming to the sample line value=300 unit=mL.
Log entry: value=890 unit=mL
